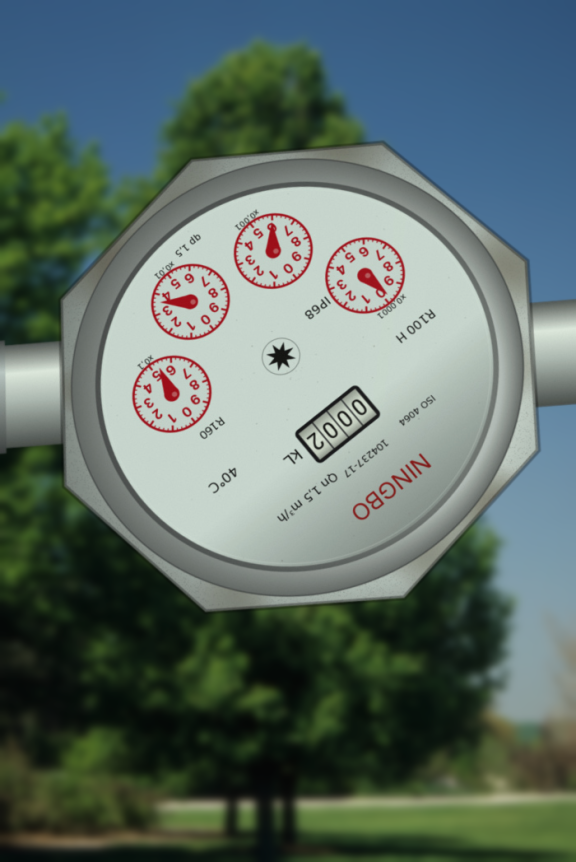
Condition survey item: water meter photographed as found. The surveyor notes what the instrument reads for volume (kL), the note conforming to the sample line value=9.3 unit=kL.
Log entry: value=2.5359 unit=kL
